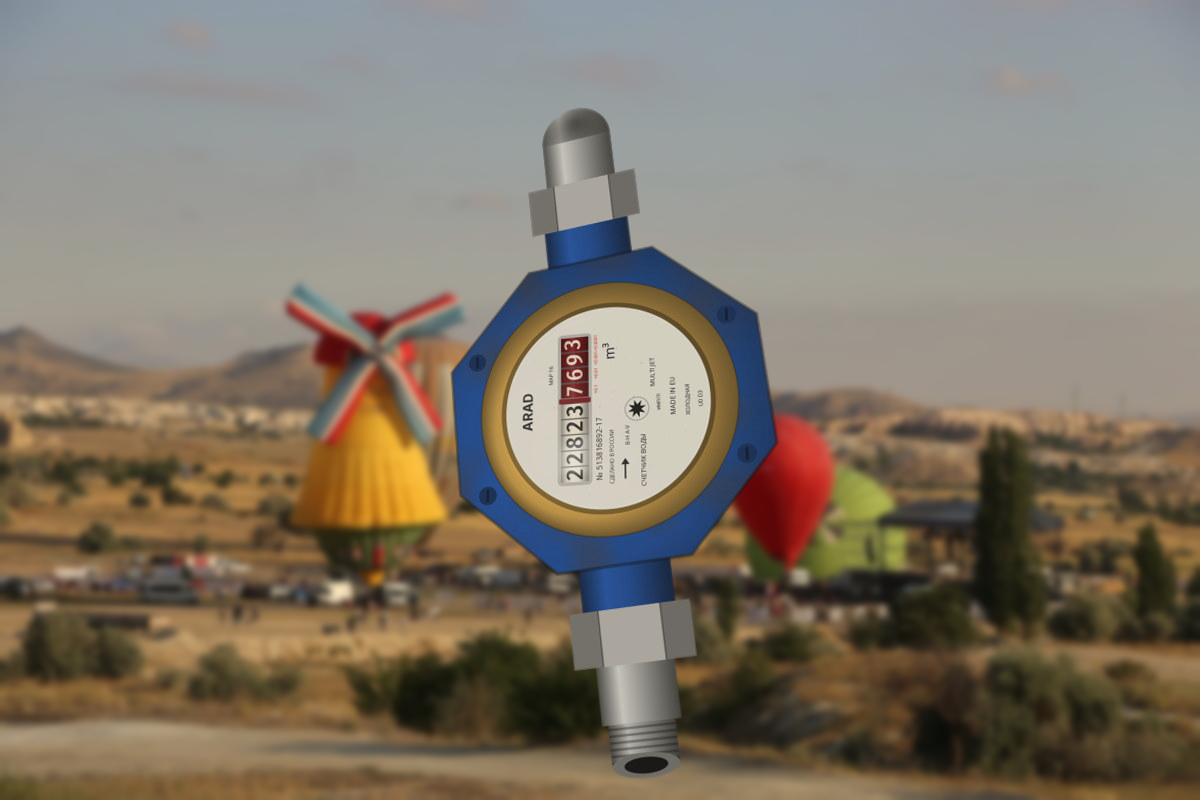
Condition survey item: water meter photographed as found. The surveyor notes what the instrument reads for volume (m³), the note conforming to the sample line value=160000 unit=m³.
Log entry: value=22823.7693 unit=m³
